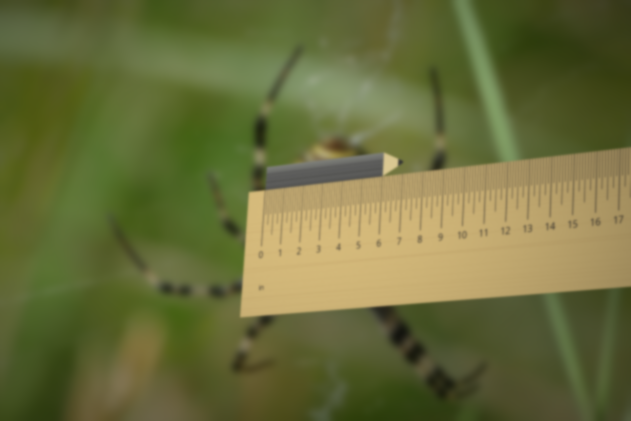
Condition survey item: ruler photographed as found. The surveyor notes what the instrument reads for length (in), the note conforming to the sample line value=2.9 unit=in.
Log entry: value=7 unit=in
